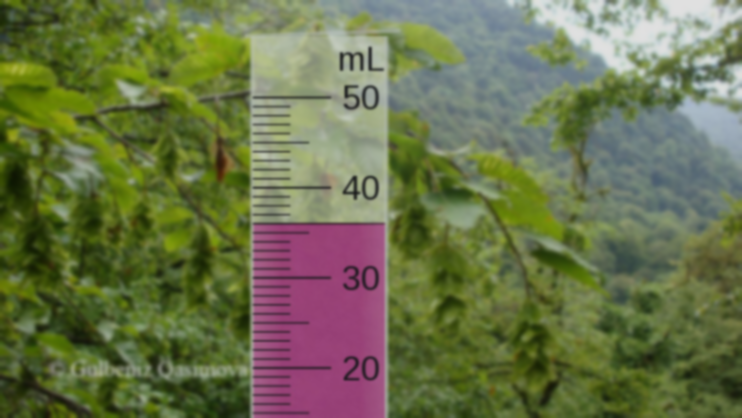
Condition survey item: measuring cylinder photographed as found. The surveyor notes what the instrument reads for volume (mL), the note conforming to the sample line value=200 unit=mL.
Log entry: value=36 unit=mL
